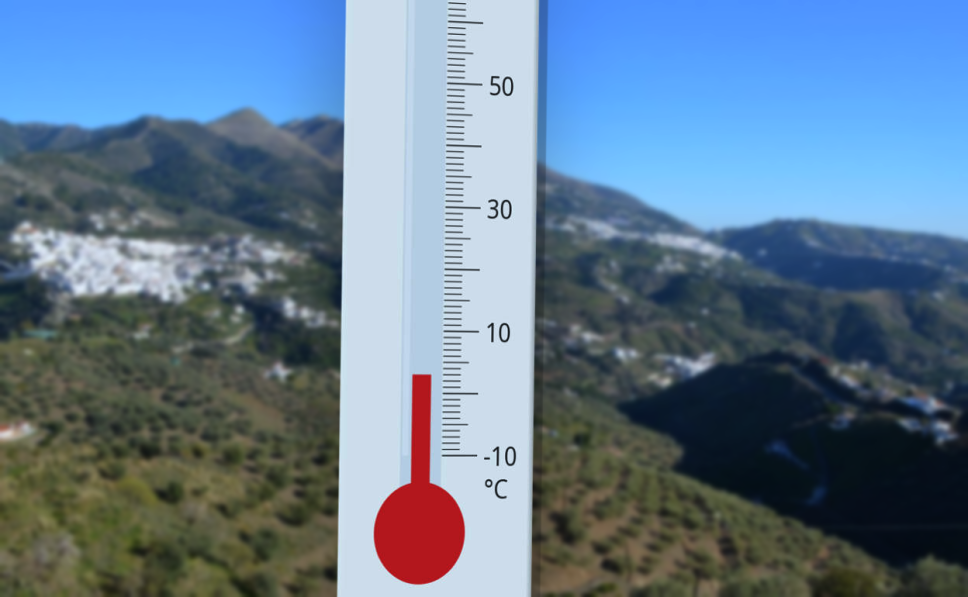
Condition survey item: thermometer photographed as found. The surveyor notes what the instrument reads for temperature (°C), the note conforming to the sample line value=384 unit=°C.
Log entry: value=3 unit=°C
